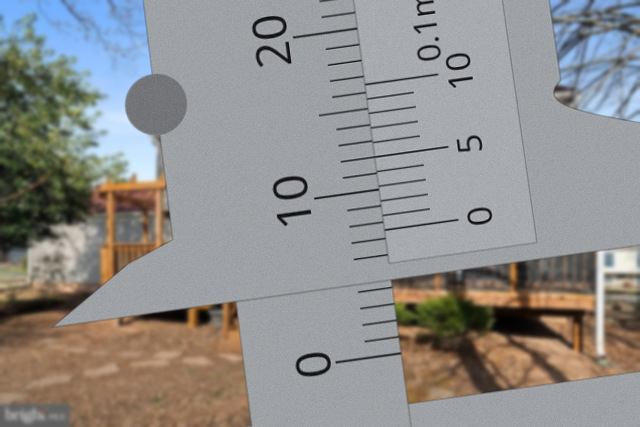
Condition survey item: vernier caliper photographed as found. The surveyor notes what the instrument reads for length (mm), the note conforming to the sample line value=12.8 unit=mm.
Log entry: value=7.5 unit=mm
